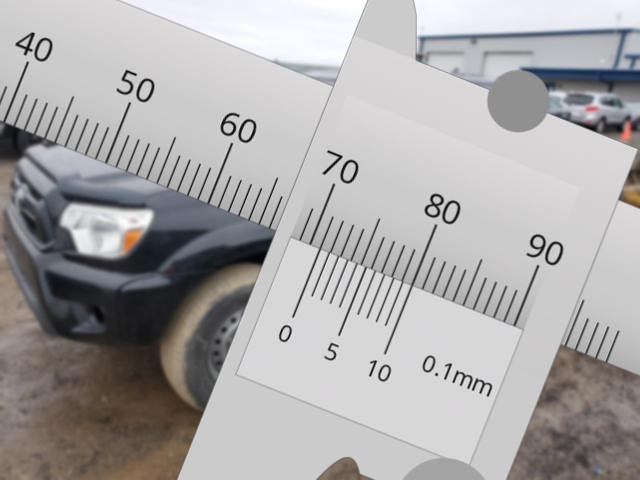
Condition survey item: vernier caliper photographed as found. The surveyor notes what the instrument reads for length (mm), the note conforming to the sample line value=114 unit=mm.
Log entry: value=71.0 unit=mm
